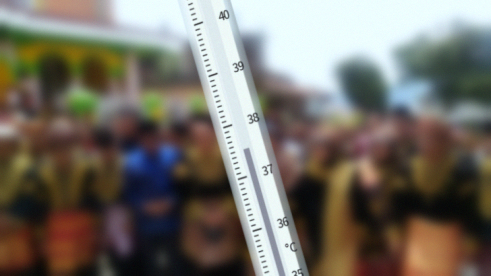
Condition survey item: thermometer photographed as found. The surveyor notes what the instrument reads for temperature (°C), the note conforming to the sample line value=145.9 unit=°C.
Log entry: value=37.5 unit=°C
